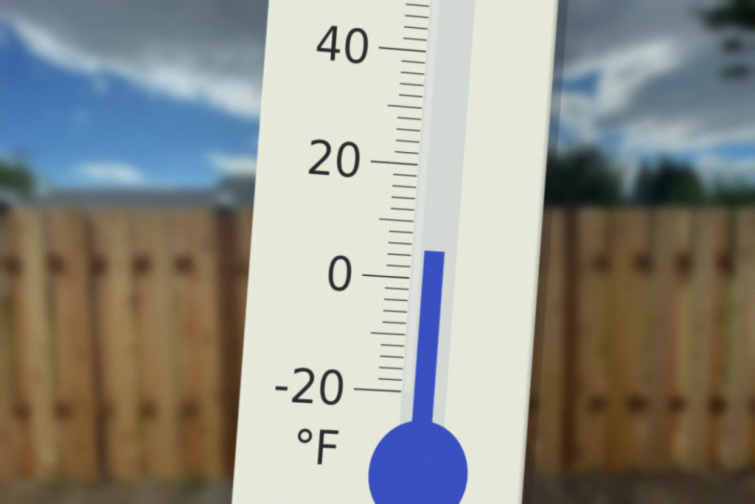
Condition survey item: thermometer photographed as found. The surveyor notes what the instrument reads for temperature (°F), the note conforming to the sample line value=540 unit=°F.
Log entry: value=5 unit=°F
